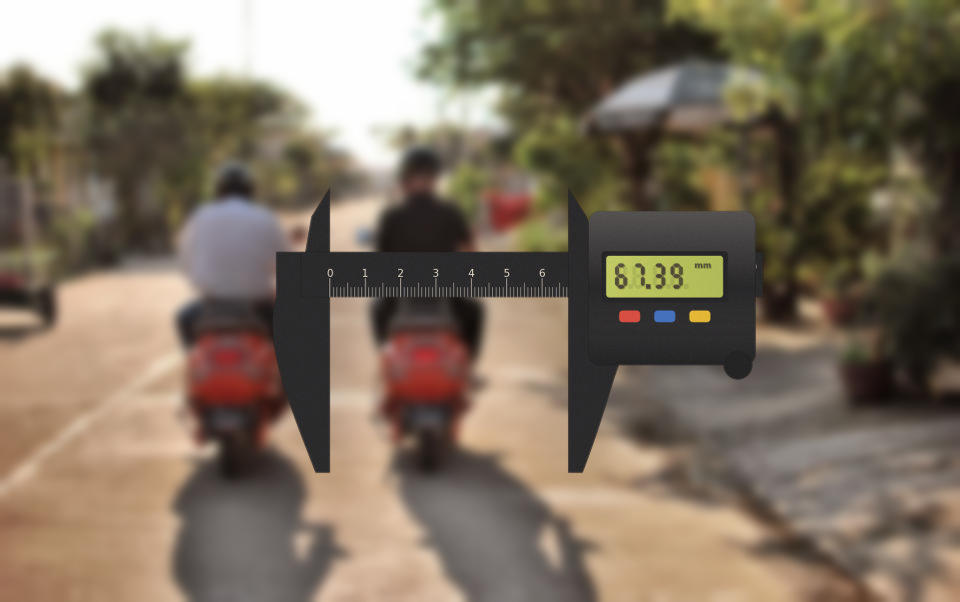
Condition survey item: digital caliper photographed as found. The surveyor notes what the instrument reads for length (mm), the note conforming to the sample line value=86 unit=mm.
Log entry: value=67.39 unit=mm
